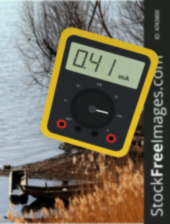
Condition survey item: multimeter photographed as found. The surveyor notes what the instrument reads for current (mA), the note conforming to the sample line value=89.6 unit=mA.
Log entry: value=0.41 unit=mA
